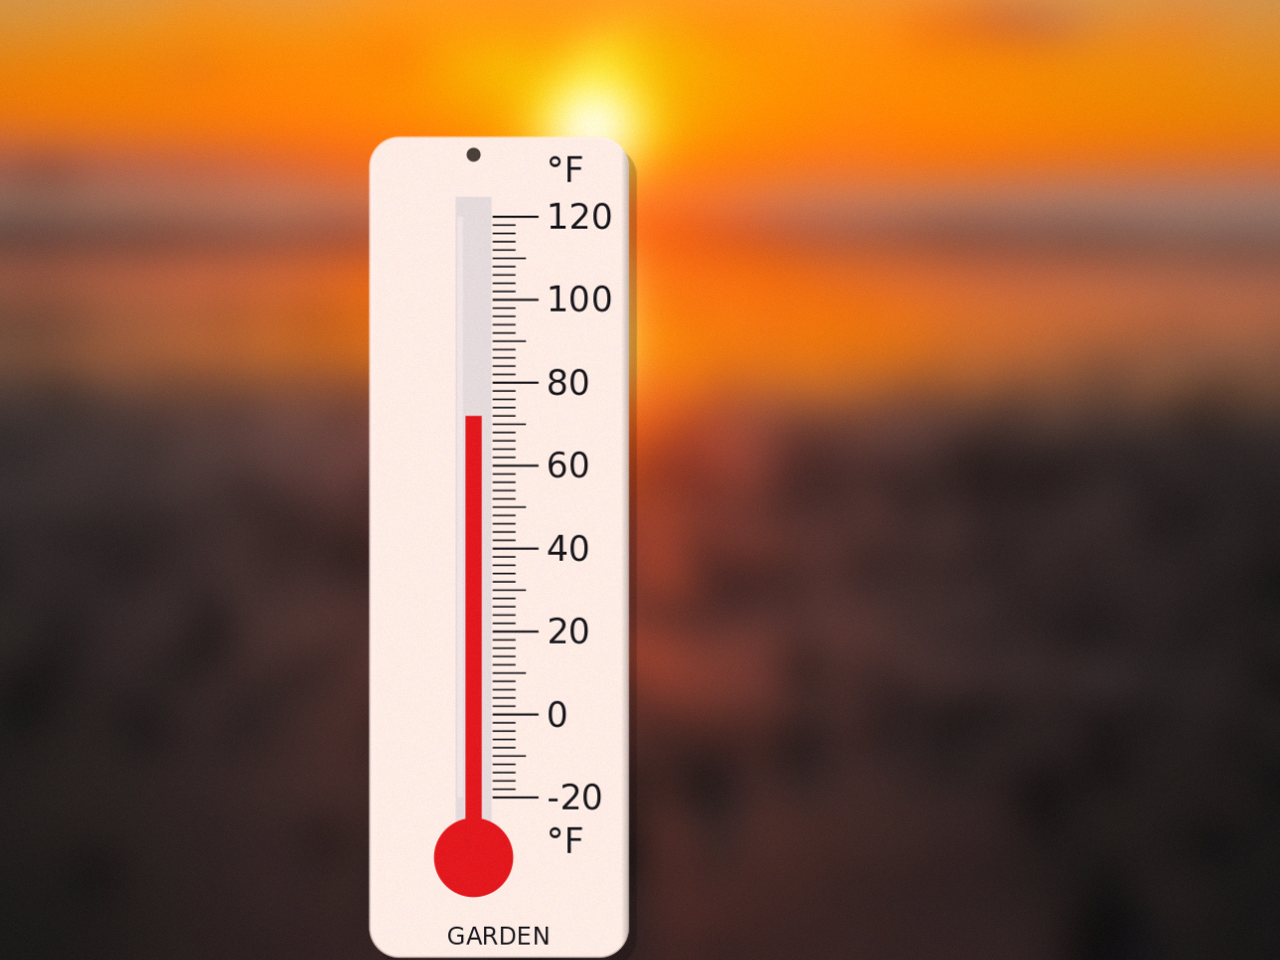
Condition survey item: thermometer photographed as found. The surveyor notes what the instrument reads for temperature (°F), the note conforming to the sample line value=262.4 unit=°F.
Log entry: value=72 unit=°F
